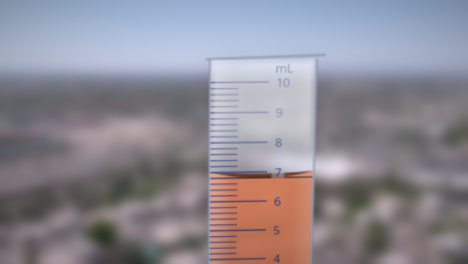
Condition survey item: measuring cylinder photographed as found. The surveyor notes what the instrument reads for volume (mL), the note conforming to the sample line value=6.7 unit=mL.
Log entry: value=6.8 unit=mL
